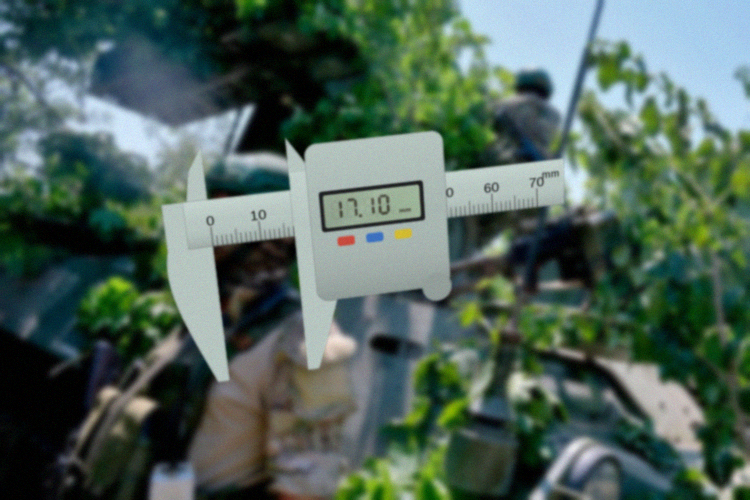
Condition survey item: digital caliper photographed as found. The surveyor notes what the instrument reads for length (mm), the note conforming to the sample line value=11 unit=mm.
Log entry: value=17.10 unit=mm
